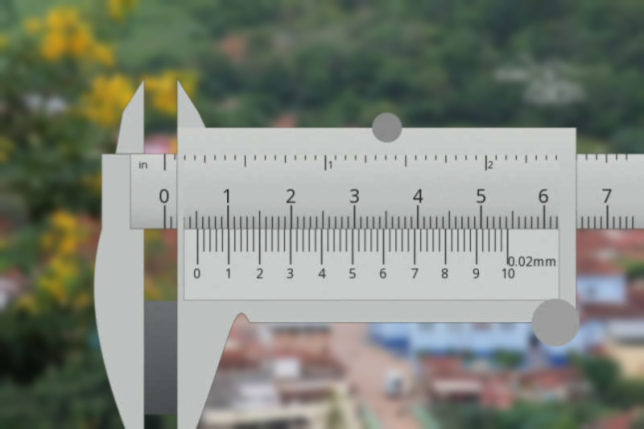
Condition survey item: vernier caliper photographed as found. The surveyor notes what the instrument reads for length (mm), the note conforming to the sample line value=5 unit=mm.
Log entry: value=5.2 unit=mm
